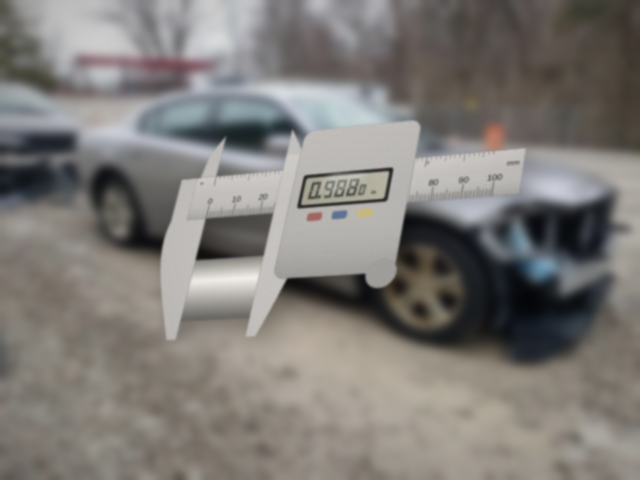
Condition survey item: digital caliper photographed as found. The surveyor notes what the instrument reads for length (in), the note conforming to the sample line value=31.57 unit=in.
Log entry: value=0.9880 unit=in
